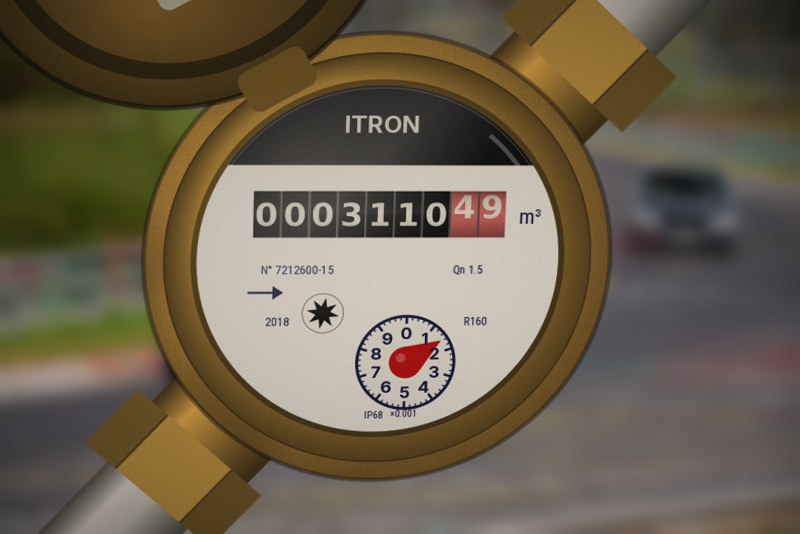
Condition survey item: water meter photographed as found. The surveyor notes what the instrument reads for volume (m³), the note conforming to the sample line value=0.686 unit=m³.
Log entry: value=3110.491 unit=m³
